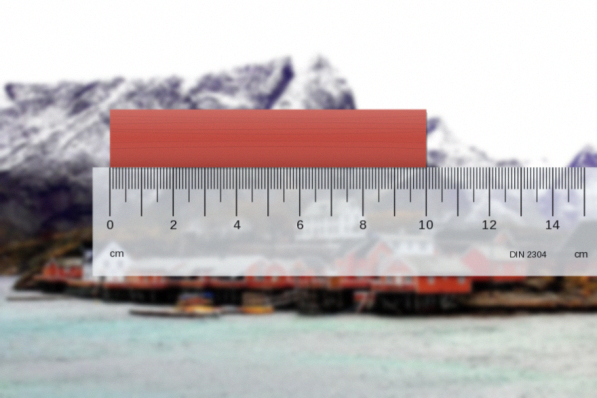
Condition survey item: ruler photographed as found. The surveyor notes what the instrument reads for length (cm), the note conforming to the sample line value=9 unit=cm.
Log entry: value=10 unit=cm
